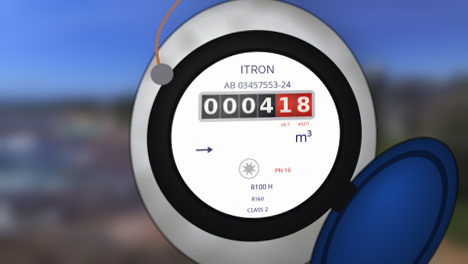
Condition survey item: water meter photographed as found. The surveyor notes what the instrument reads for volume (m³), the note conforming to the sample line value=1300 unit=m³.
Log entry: value=4.18 unit=m³
